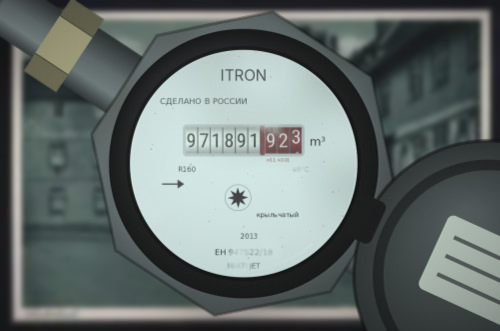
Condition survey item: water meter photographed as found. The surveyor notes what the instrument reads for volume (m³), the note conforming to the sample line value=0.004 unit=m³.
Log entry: value=971891.923 unit=m³
